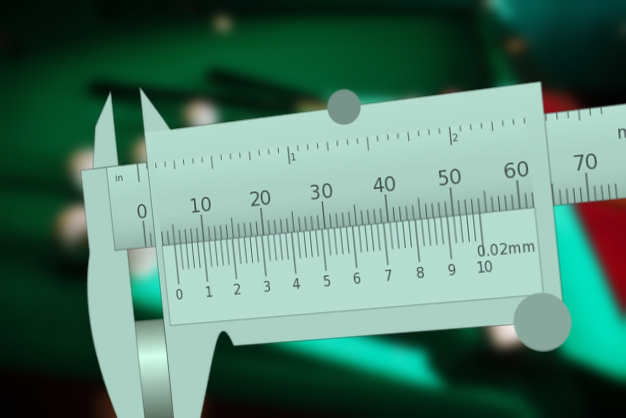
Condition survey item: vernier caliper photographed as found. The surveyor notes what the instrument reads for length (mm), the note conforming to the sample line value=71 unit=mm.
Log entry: value=5.0 unit=mm
